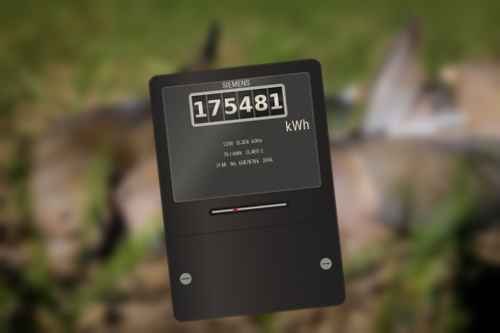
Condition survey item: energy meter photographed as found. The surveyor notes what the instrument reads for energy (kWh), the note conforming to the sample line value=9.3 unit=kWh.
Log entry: value=175481 unit=kWh
